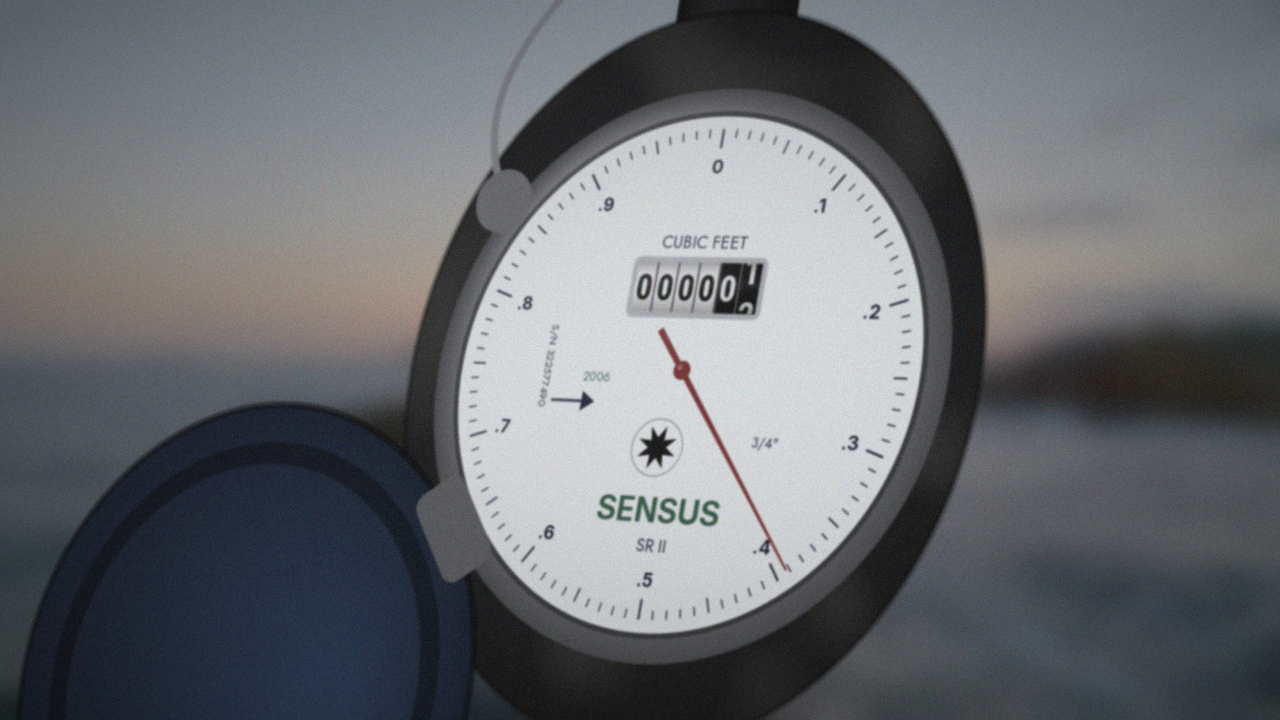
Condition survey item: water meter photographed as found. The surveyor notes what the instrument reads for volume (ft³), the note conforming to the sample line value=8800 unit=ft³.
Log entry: value=1.39 unit=ft³
